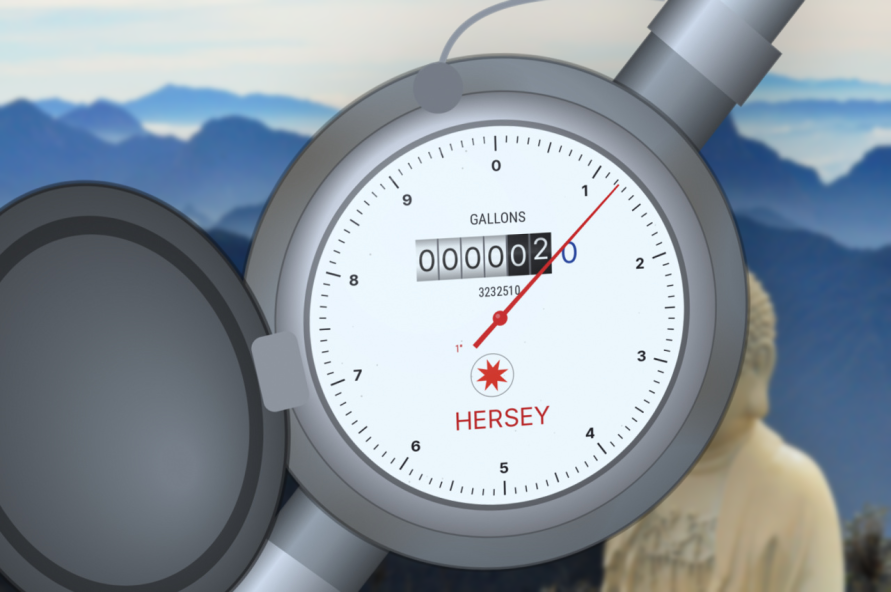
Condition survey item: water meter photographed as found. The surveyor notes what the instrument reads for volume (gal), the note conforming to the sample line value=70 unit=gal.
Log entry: value=21.2 unit=gal
